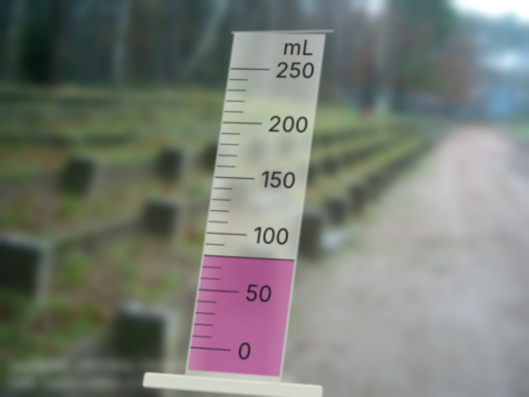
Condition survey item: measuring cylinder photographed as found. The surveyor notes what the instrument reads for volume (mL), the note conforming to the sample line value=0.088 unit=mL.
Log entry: value=80 unit=mL
